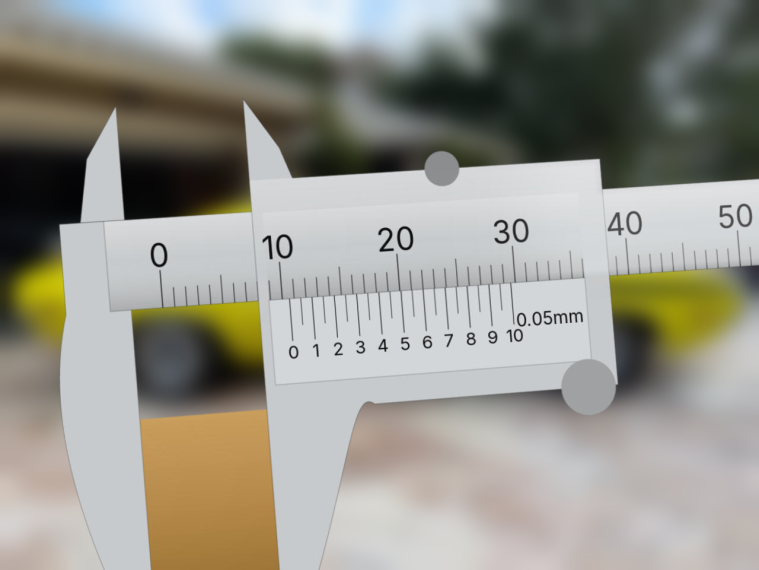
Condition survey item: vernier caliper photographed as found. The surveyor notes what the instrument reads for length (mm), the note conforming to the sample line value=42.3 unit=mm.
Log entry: value=10.6 unit=mm
